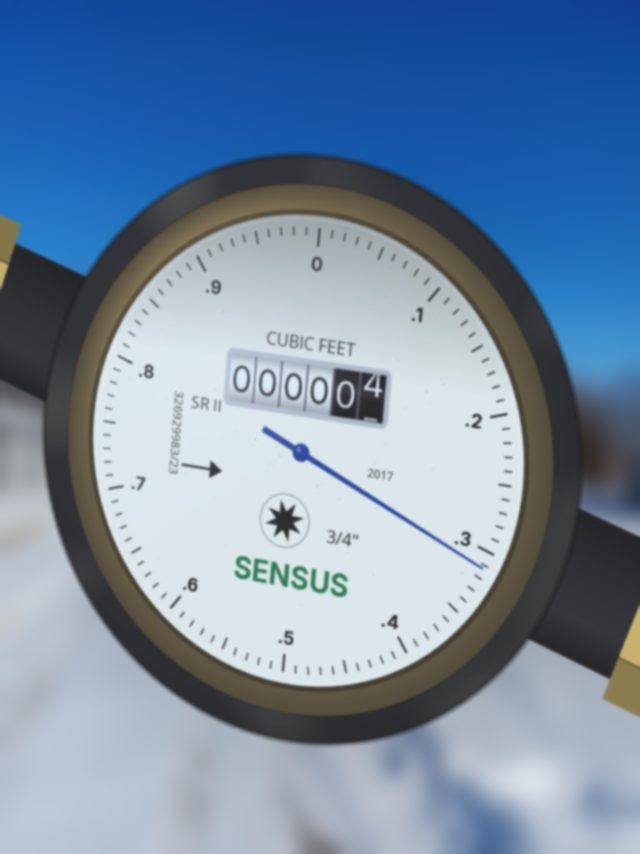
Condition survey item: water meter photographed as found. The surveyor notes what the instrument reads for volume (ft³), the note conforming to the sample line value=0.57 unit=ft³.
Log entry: value=4.31 unit=ft³
